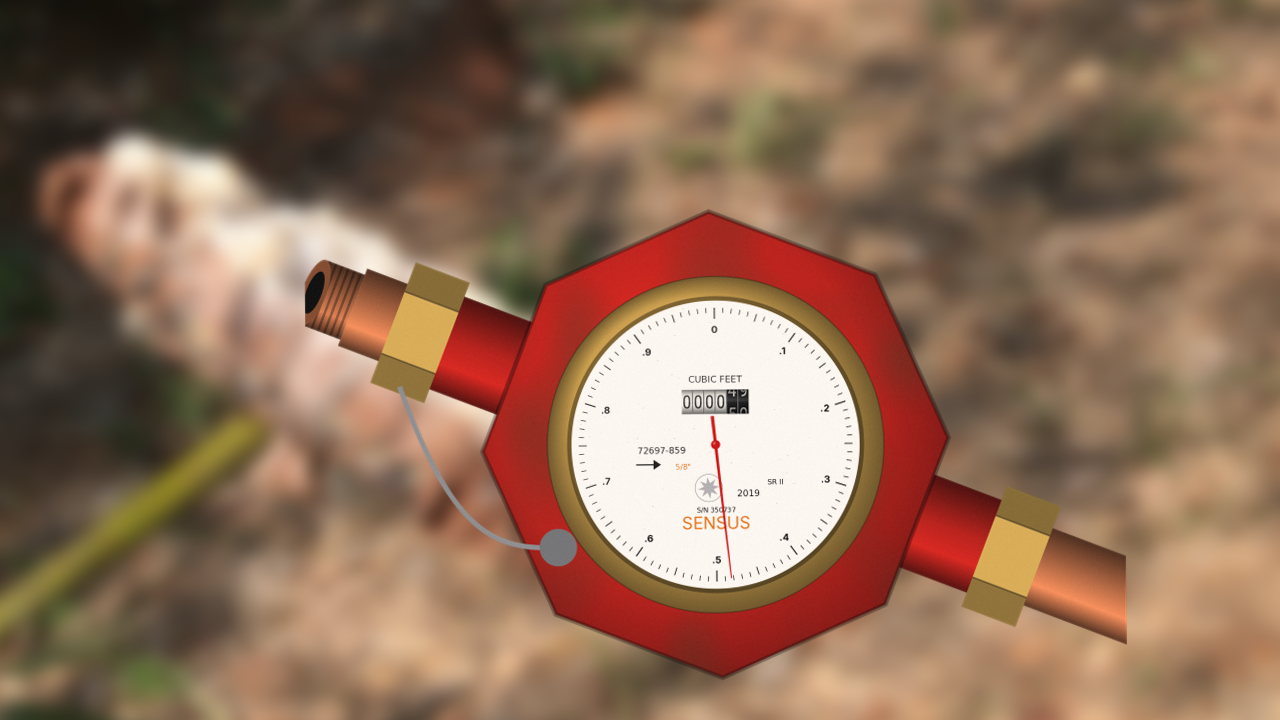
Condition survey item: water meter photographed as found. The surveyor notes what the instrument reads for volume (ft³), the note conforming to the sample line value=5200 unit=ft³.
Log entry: value=49.48 unit=ft³
